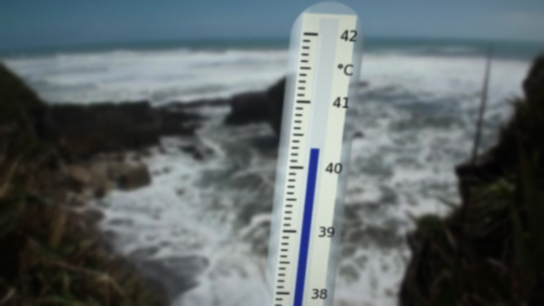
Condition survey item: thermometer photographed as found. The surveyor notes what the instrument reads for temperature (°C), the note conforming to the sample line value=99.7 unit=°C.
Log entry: value=40.3 unit=°C
